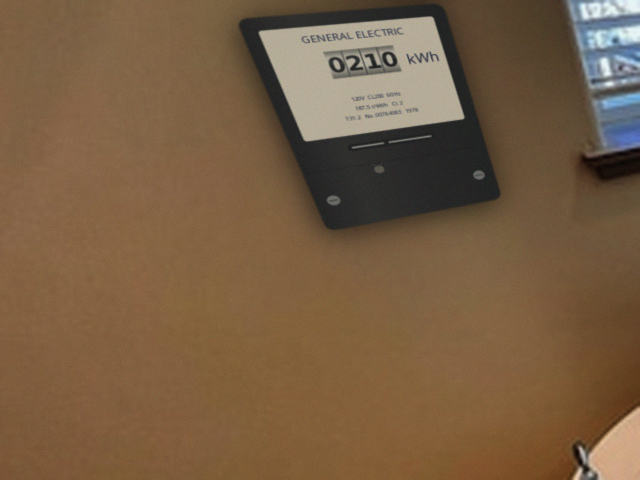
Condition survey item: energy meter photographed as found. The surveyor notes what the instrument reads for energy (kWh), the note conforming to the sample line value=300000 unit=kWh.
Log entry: value=210 unit=kWh
